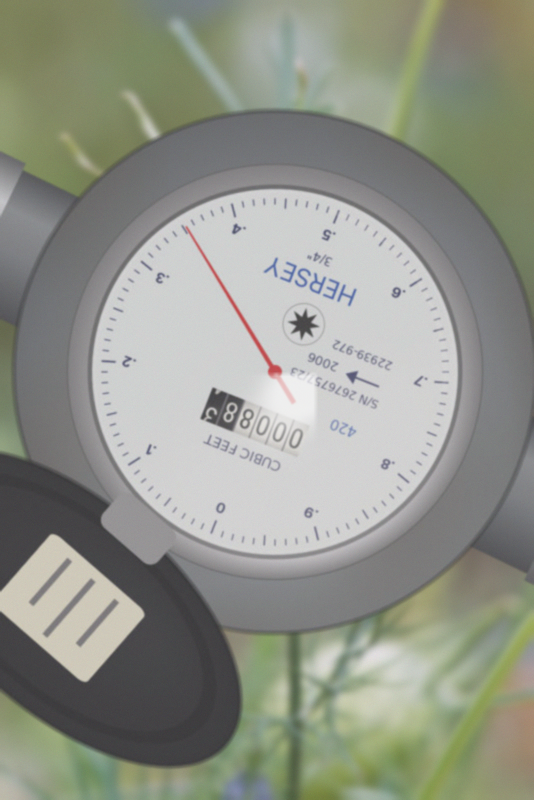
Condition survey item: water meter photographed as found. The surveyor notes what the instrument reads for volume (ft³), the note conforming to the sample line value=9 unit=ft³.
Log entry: value=883.35 unit=ft³
